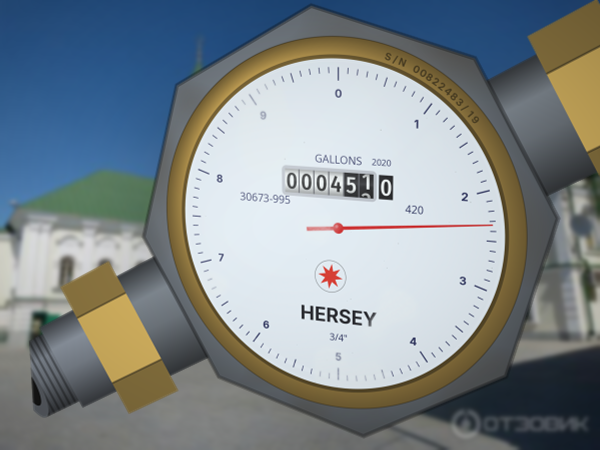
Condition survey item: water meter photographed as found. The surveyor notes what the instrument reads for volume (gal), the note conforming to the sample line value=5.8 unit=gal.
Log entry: value=4512.3 unit=gal
